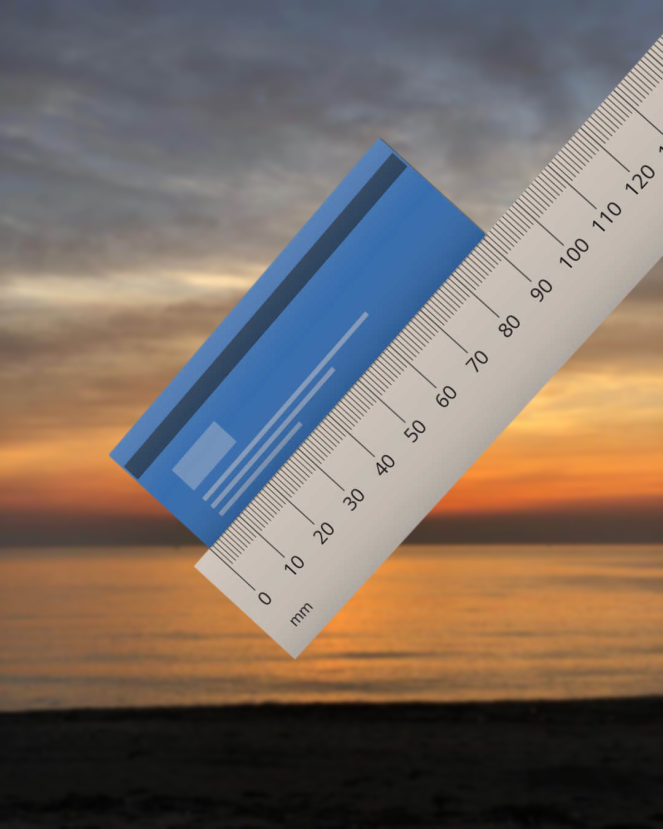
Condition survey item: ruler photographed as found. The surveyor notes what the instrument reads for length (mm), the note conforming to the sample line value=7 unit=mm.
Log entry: value=91 unit=mm
